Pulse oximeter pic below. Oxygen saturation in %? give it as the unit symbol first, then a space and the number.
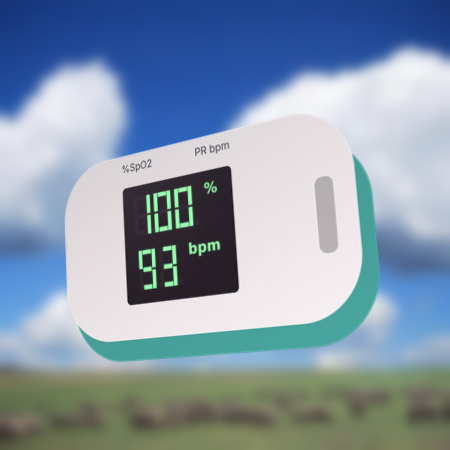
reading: % 100
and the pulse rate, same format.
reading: bpm 93
